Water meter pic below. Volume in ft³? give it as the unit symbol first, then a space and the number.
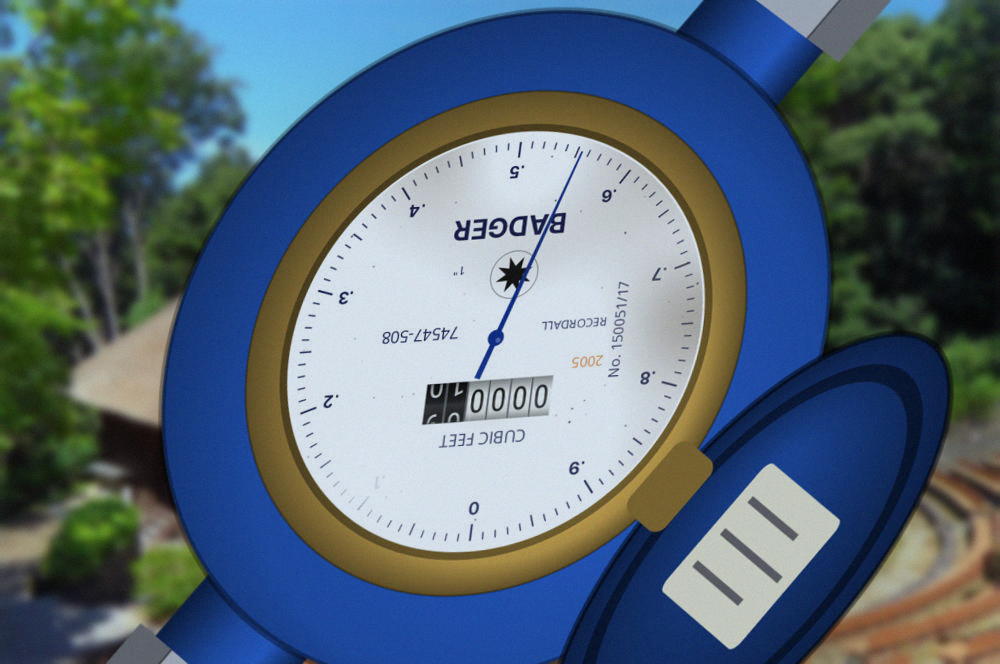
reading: ft³ 9.55
